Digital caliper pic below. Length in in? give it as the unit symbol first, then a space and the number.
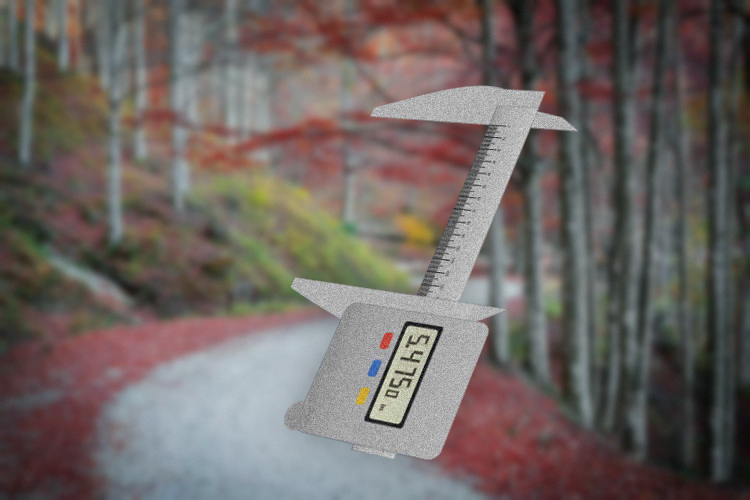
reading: in 5.4750
